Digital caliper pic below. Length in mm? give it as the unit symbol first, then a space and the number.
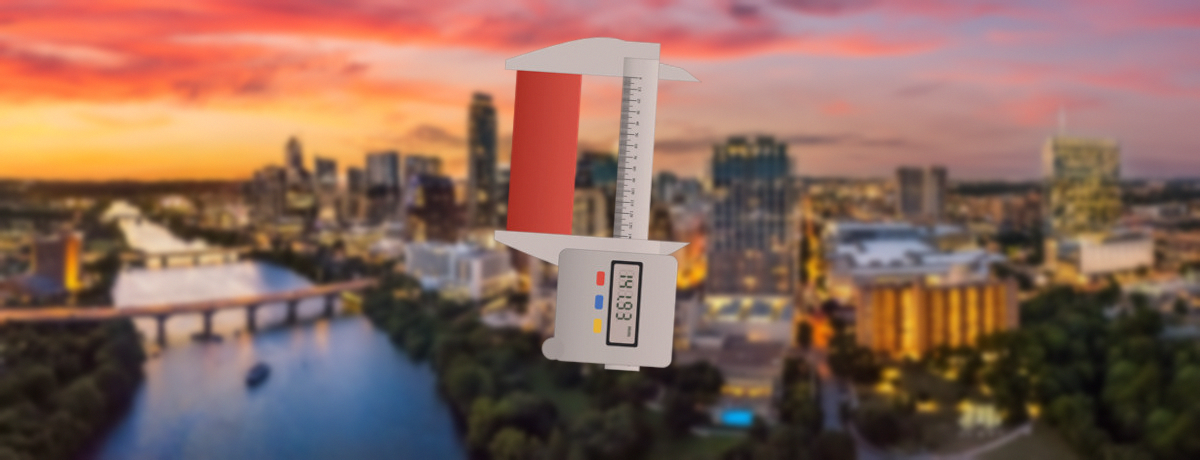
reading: mm 141.93
